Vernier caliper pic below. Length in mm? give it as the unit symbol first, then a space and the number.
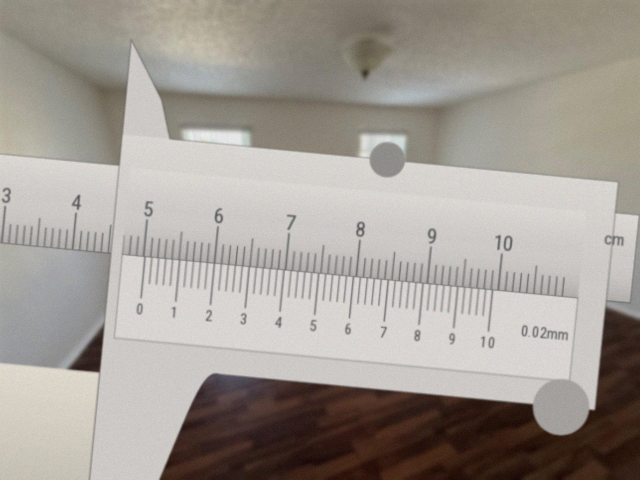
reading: mm 50.2
